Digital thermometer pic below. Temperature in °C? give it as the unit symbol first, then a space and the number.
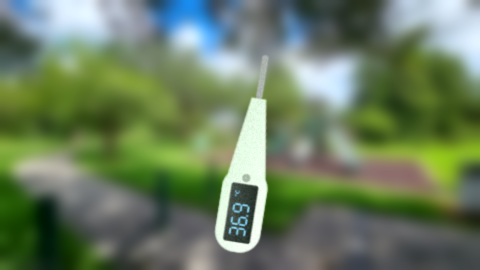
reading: °C 36.9
